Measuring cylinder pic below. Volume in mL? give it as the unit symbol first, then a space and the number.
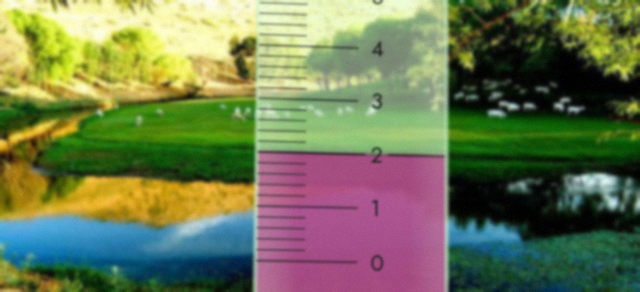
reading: mL 2
